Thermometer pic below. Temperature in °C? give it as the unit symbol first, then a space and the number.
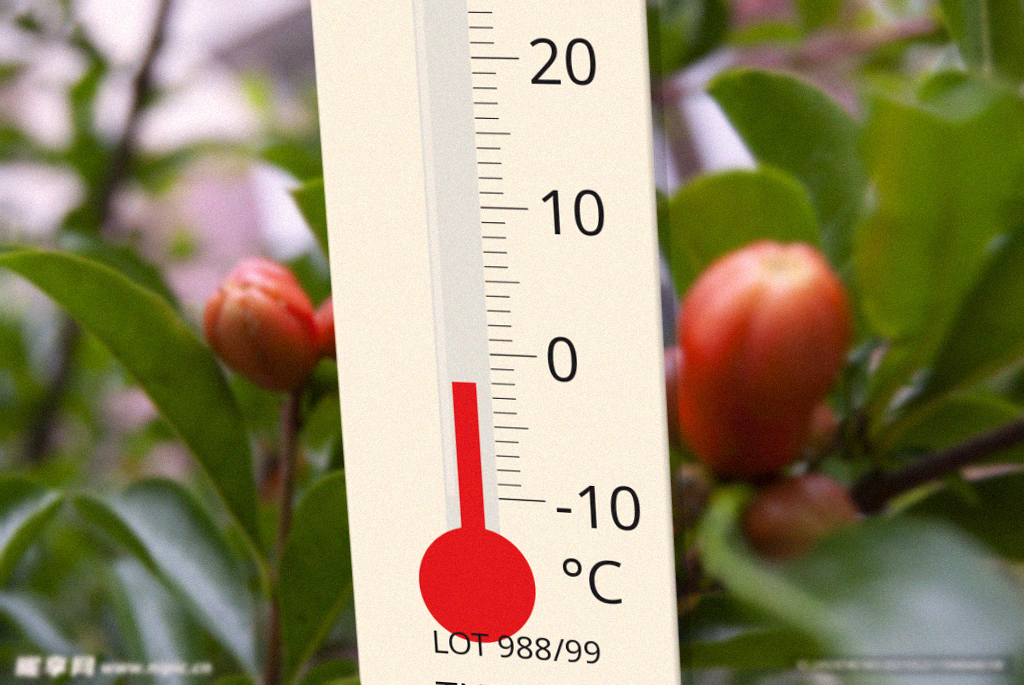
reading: °C -2
